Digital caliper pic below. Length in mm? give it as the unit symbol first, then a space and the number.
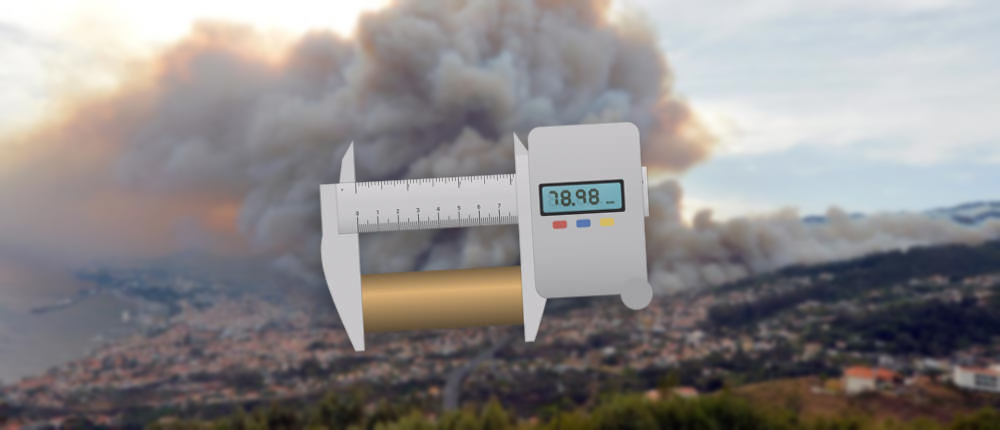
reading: mm 78.98
